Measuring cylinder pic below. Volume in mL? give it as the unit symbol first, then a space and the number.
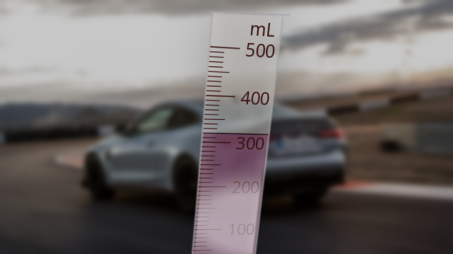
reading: mL 320
